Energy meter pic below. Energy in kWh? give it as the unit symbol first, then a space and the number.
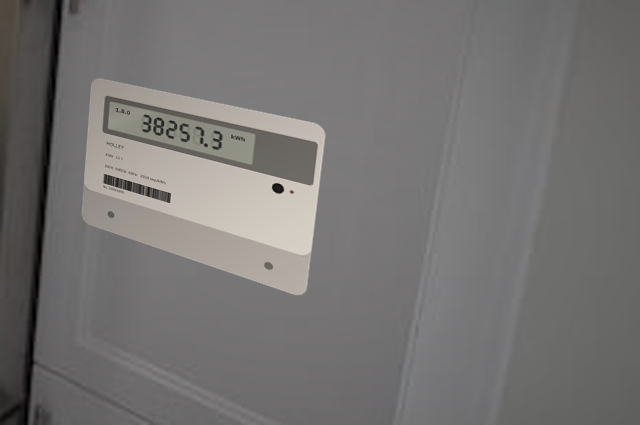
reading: kWh 38257.3
